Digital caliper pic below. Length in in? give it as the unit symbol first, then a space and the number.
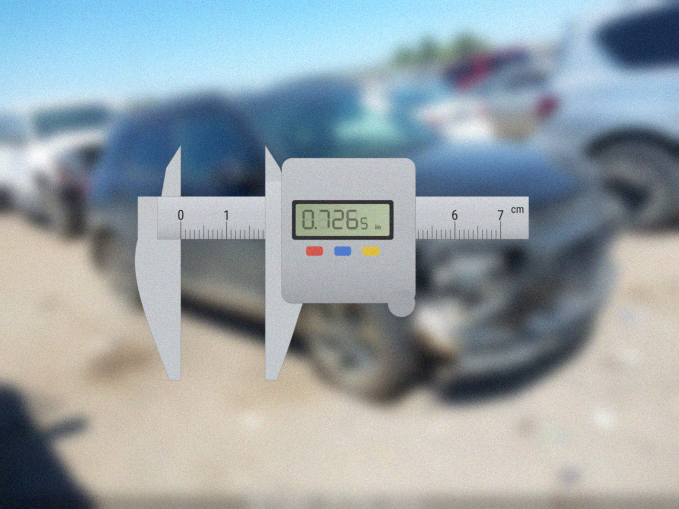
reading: in 0.7265
